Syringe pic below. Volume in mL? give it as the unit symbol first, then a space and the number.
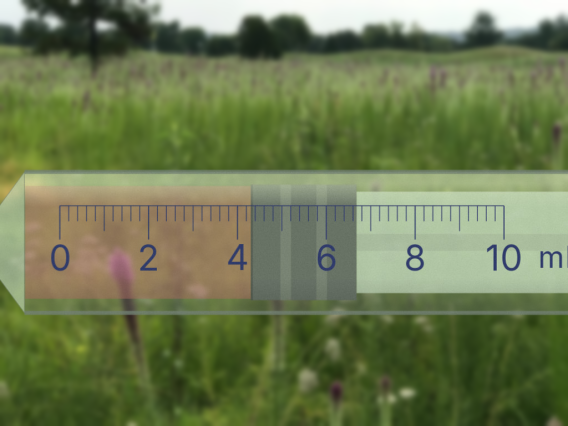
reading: mL 4.3
